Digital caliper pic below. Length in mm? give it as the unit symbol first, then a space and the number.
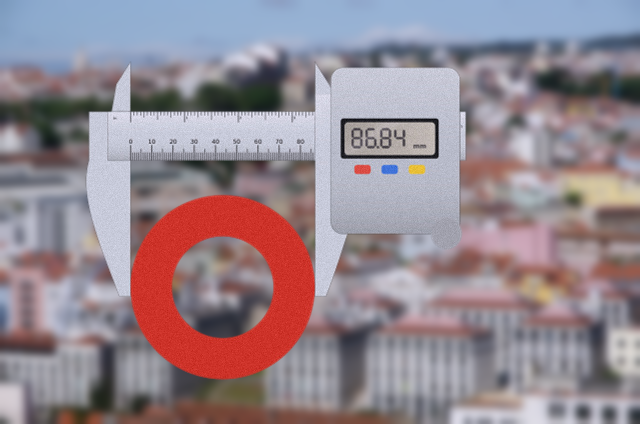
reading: mm 86.84
